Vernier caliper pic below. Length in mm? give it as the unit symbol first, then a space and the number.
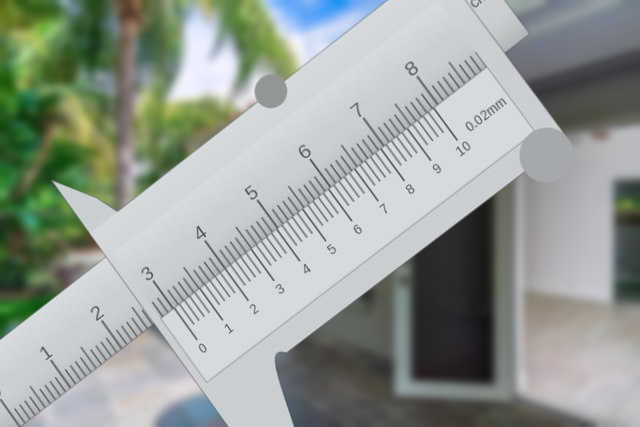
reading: mm 30.2
